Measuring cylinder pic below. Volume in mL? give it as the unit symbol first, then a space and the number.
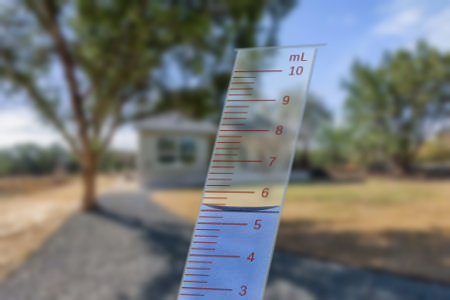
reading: mL 5.4
